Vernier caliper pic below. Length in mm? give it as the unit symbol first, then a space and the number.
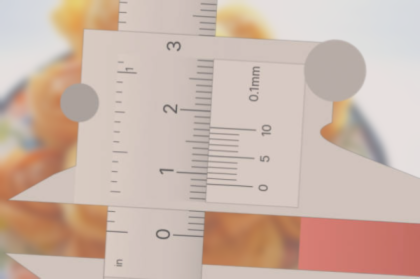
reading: mm 8.4
